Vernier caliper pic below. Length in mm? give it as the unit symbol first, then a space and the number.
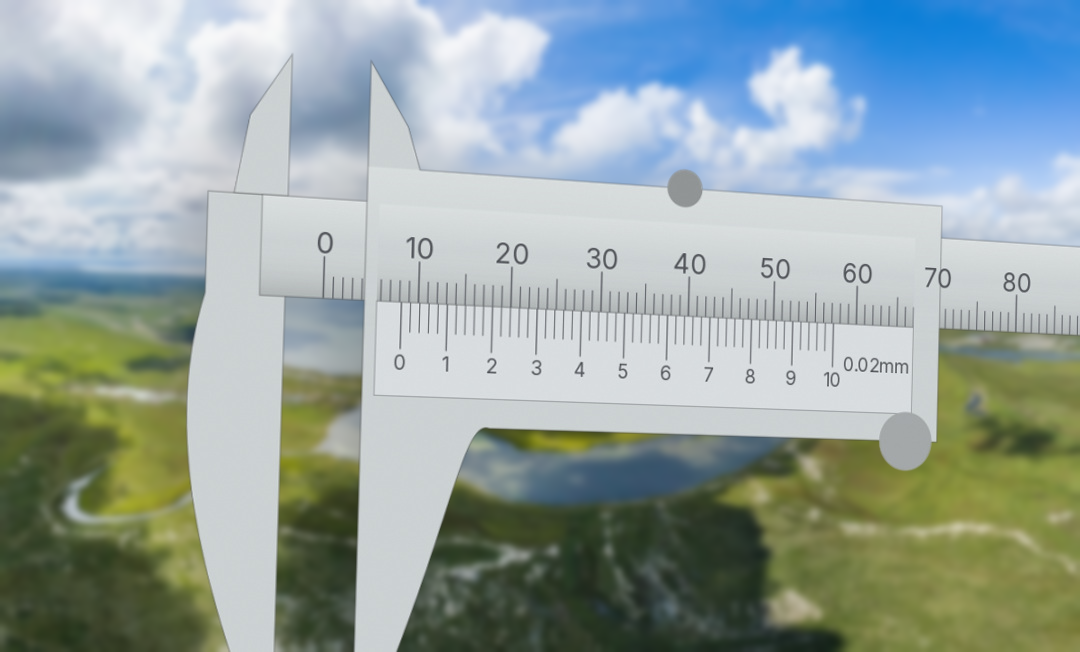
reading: mm 8.2
